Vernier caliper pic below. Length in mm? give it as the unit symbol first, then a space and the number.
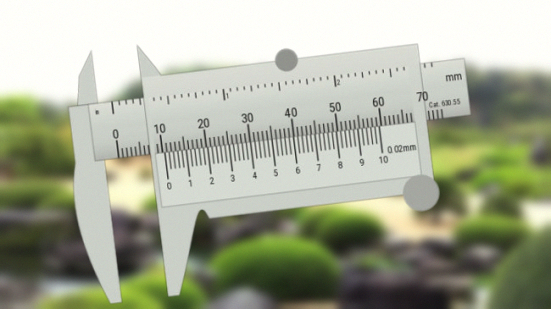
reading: mm 10.5
